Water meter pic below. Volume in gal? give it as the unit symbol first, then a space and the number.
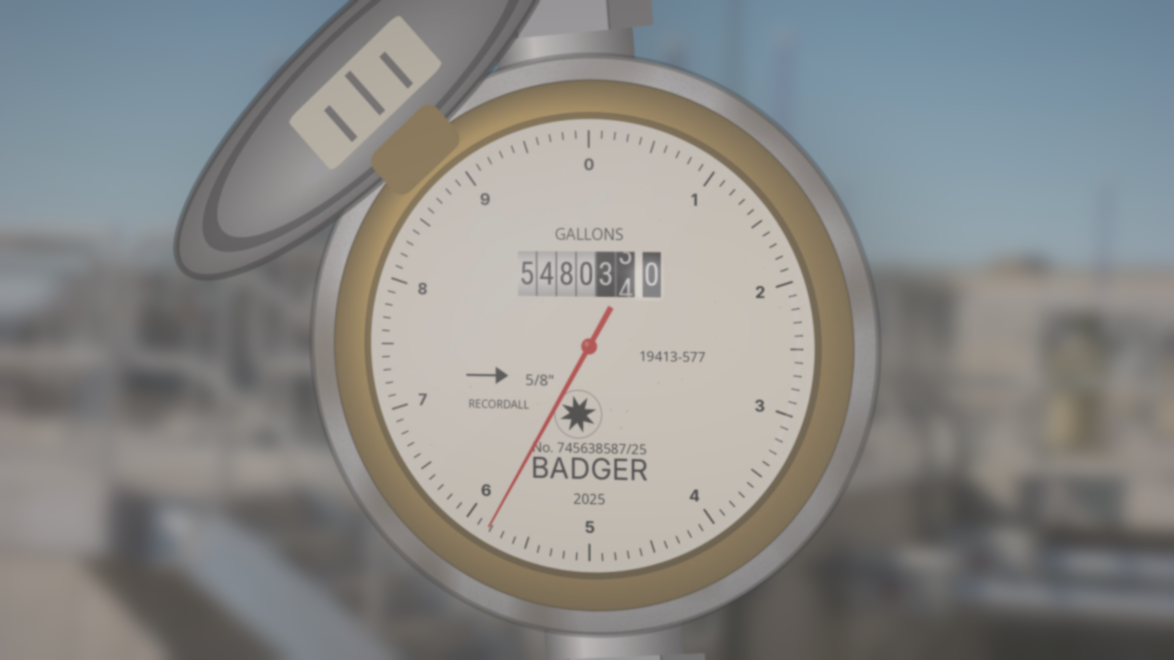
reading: gal 5480335.8
